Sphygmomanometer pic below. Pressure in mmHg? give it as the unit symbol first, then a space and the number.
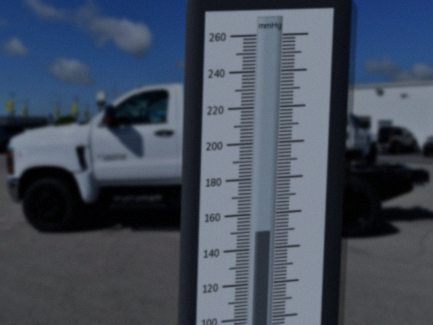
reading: mmHg 150
